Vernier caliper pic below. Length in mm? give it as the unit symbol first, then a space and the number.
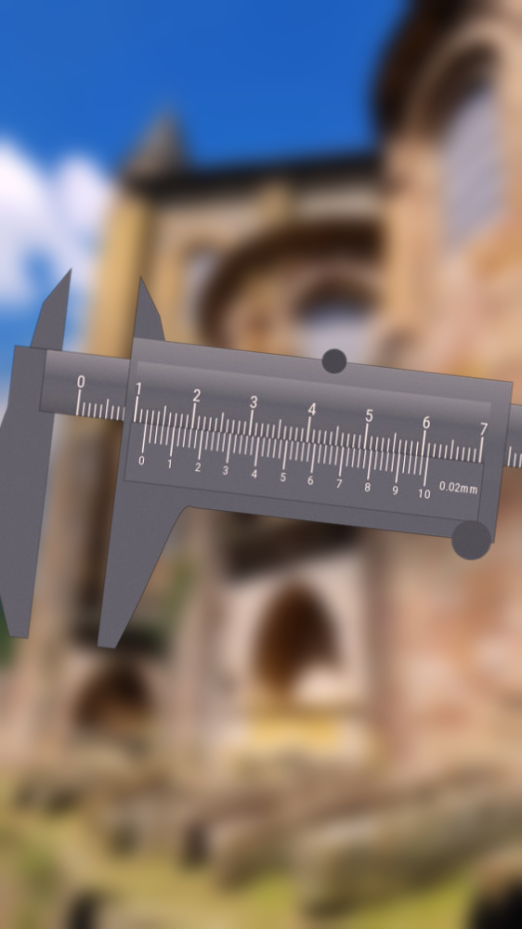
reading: mm 12.0
